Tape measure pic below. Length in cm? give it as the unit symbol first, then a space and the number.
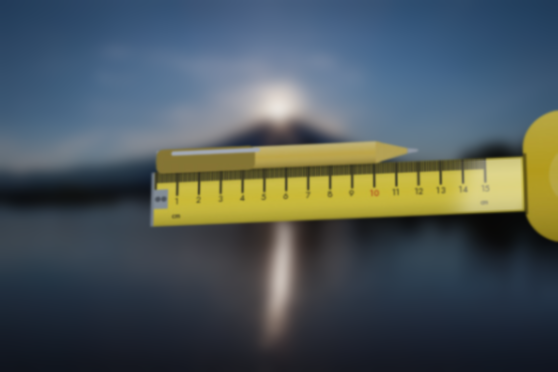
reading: cm 12
